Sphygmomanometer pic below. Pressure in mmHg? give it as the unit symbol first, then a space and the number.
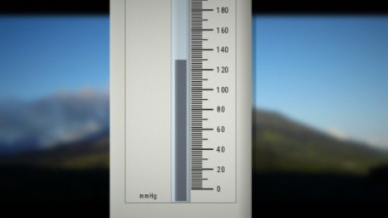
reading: mmHg 130
